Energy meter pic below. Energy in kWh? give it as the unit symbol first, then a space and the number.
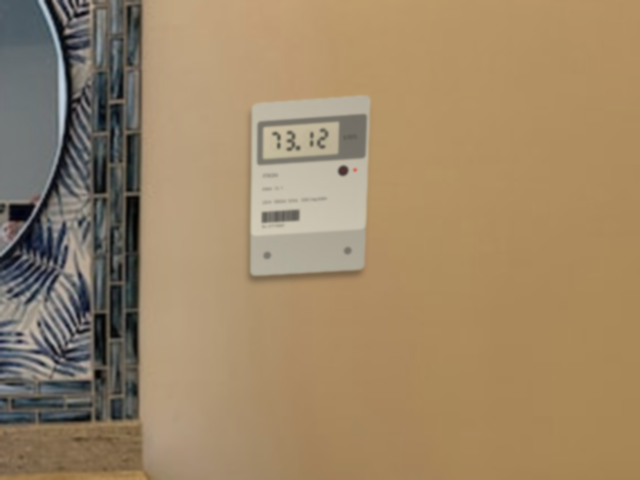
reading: kWh 73.12
